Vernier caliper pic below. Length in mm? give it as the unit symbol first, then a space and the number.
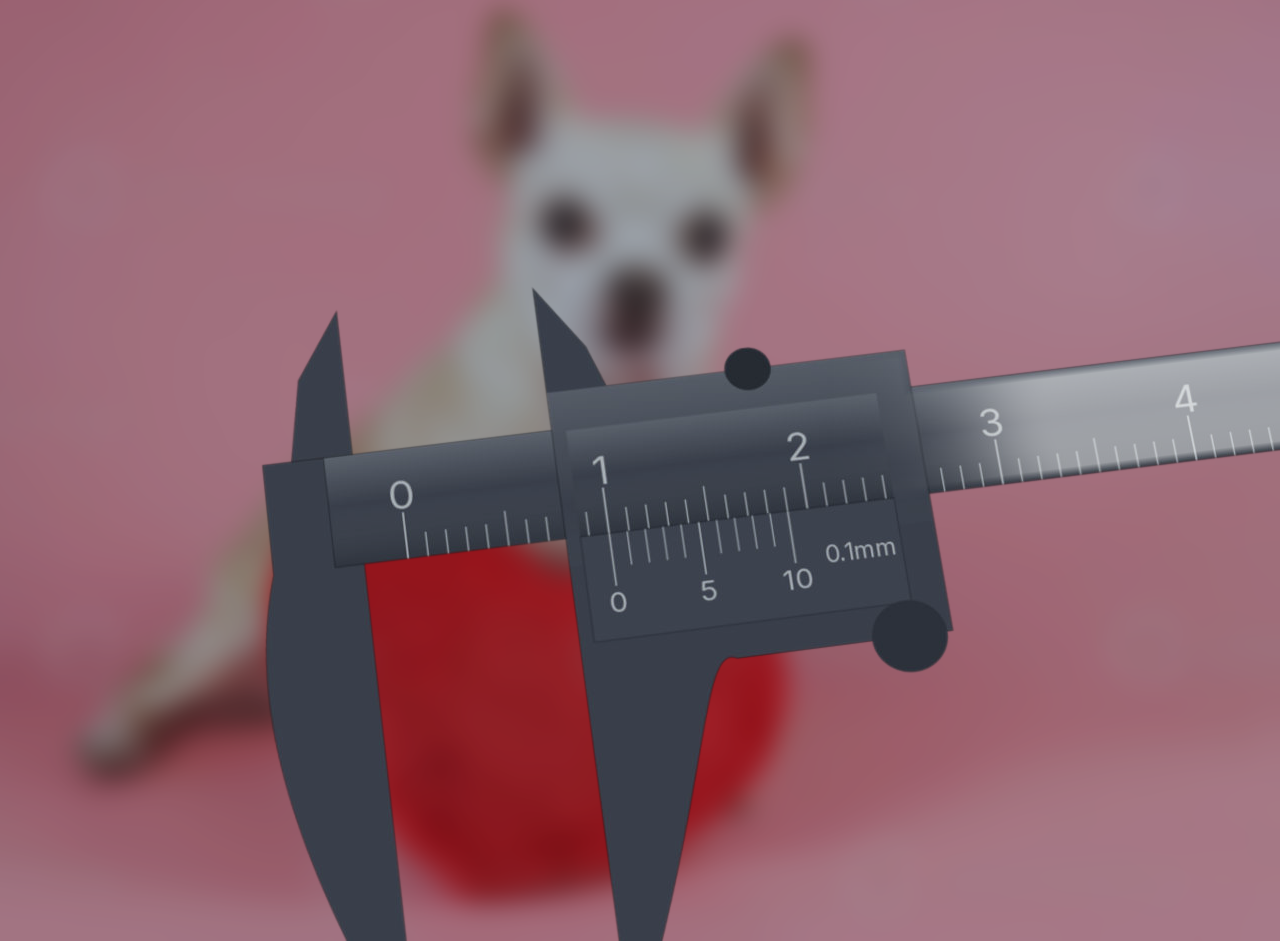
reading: mm 10.0
